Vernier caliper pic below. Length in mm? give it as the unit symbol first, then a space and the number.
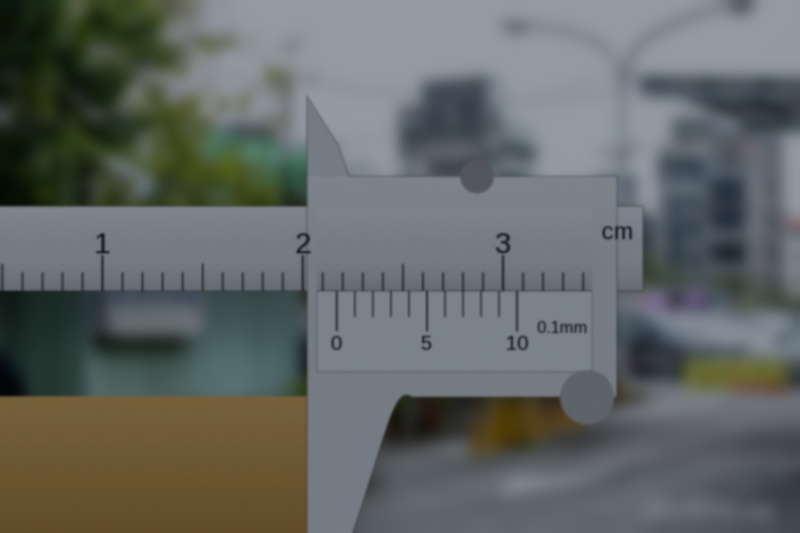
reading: mm 21.7
